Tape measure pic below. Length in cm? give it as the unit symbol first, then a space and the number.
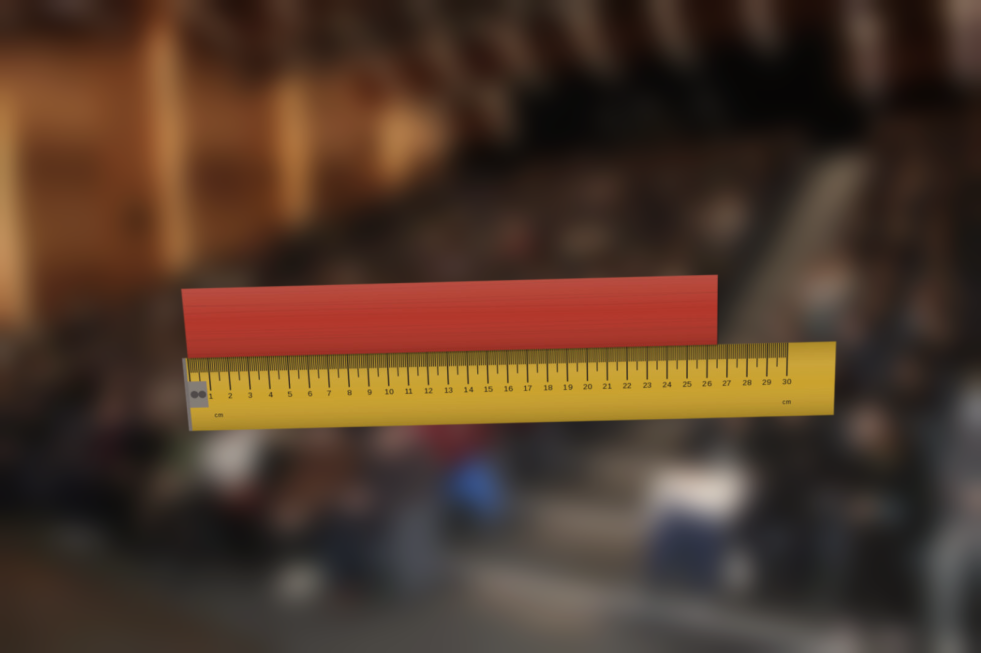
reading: cm 26.5
